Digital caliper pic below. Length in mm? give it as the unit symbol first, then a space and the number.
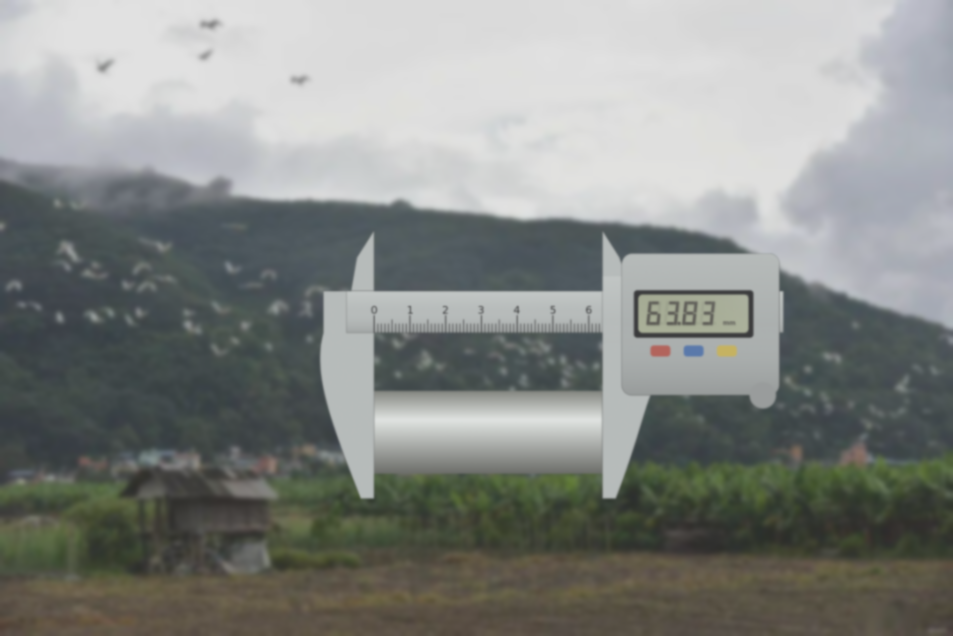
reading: mm 63.83
